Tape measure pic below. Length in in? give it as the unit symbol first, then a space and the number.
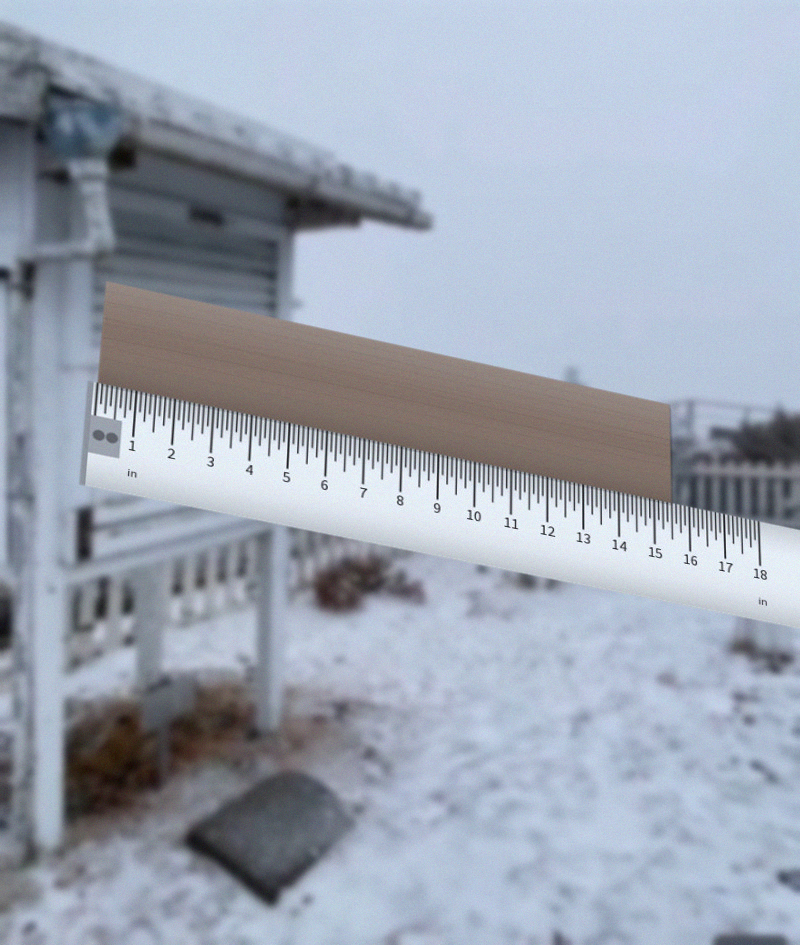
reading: in 15.5
